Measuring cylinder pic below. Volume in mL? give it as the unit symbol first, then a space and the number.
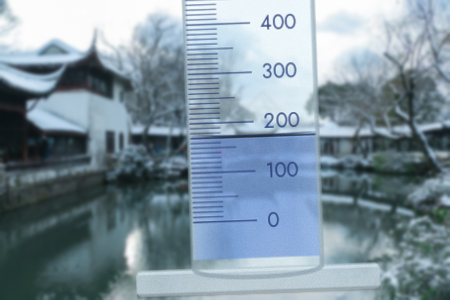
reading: mL 170
